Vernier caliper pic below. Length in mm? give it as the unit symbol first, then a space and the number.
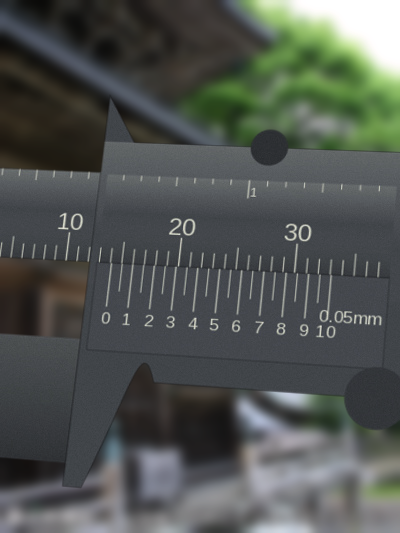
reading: mm 14.1
